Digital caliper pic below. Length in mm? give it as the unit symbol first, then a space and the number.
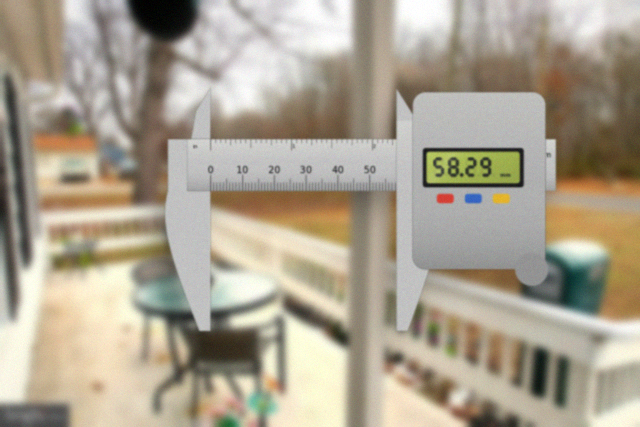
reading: mm 58.29
